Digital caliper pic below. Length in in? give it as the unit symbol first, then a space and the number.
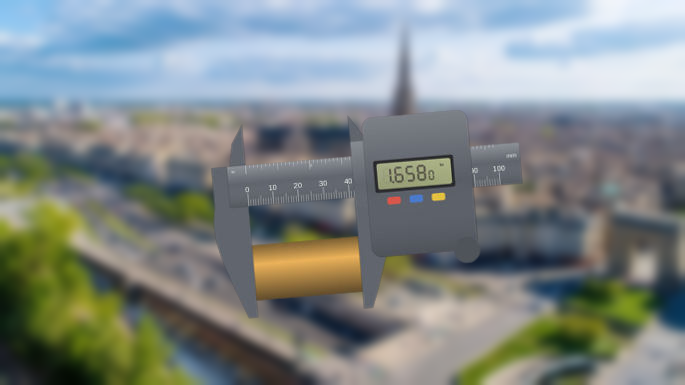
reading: in 1.6580
